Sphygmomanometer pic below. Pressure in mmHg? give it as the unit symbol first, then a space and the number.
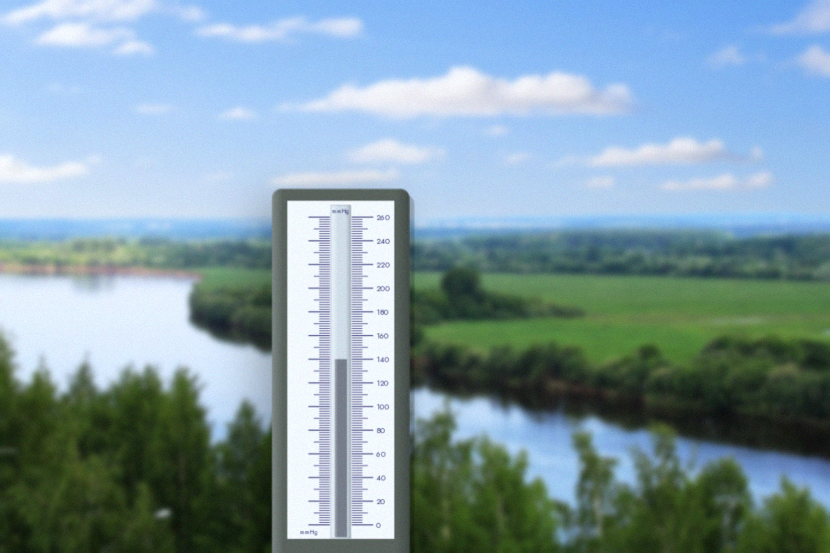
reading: mmHg 140
